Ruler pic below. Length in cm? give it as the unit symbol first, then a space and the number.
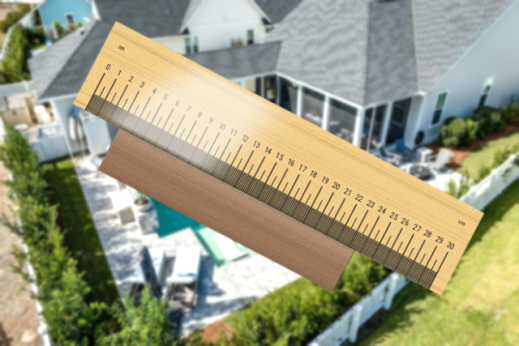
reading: cm 20.5
